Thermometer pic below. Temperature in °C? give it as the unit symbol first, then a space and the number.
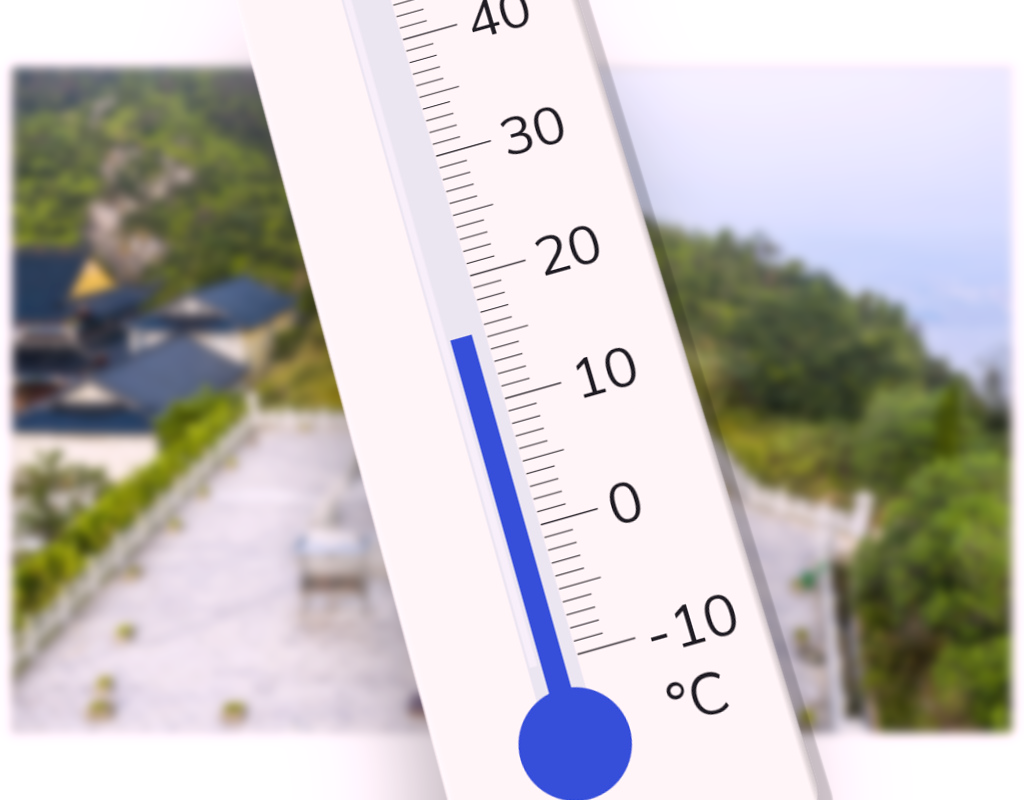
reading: °C 15.5
